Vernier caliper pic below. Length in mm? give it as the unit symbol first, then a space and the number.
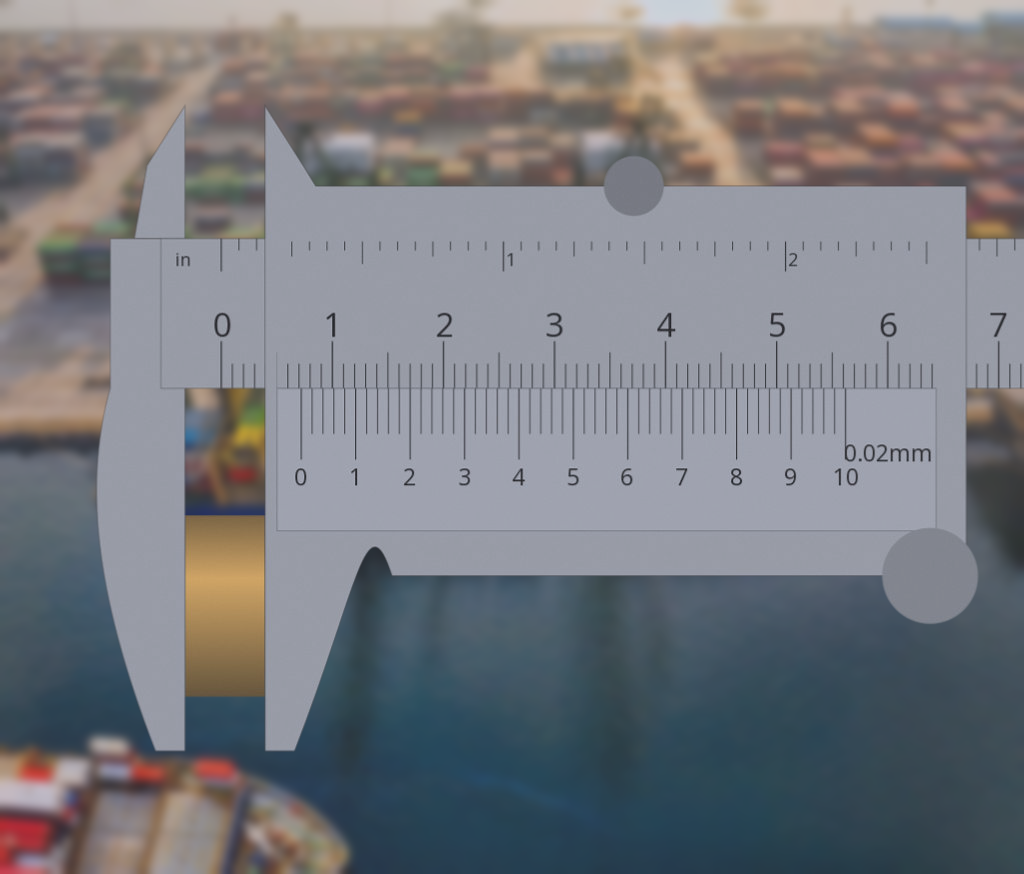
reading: mm 7.2
